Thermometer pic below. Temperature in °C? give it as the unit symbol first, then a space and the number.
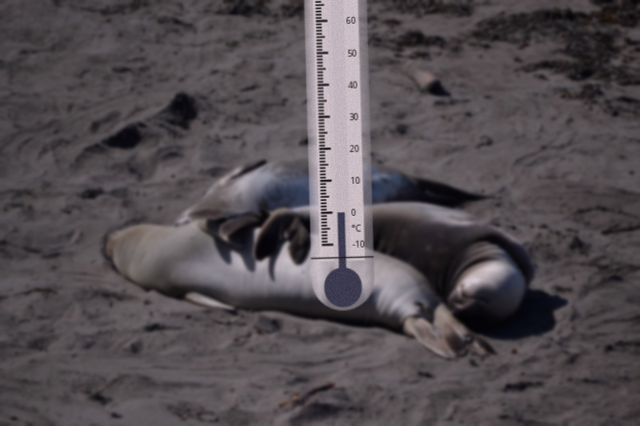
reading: °C 0
